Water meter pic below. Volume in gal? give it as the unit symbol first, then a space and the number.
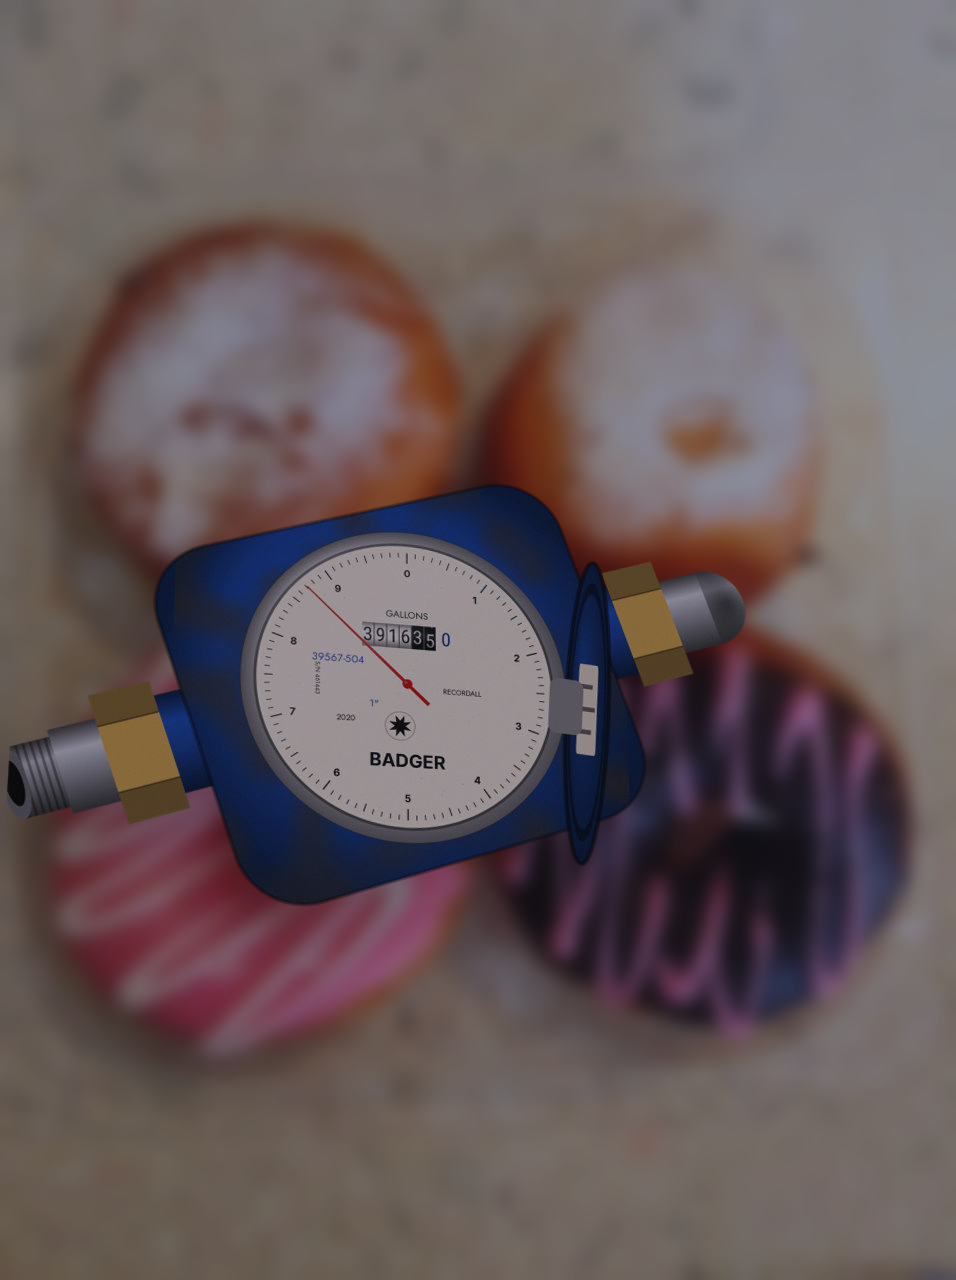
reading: gal 3916348.7
